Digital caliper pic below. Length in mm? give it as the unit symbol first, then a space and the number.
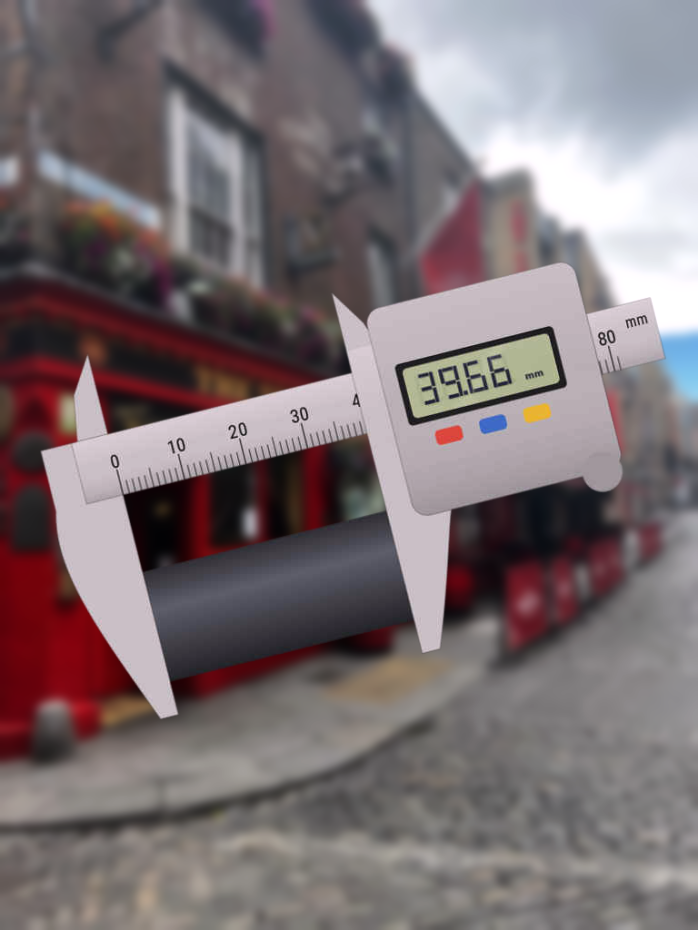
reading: mm 39.66
